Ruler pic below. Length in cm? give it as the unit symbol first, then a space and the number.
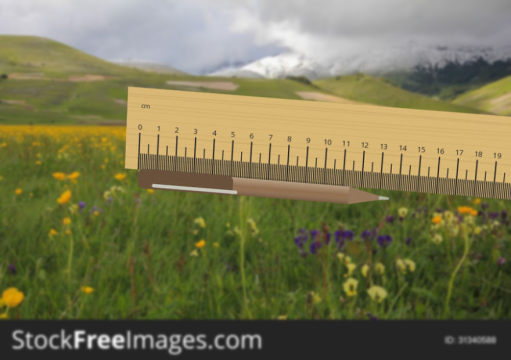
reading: cm 13.5
